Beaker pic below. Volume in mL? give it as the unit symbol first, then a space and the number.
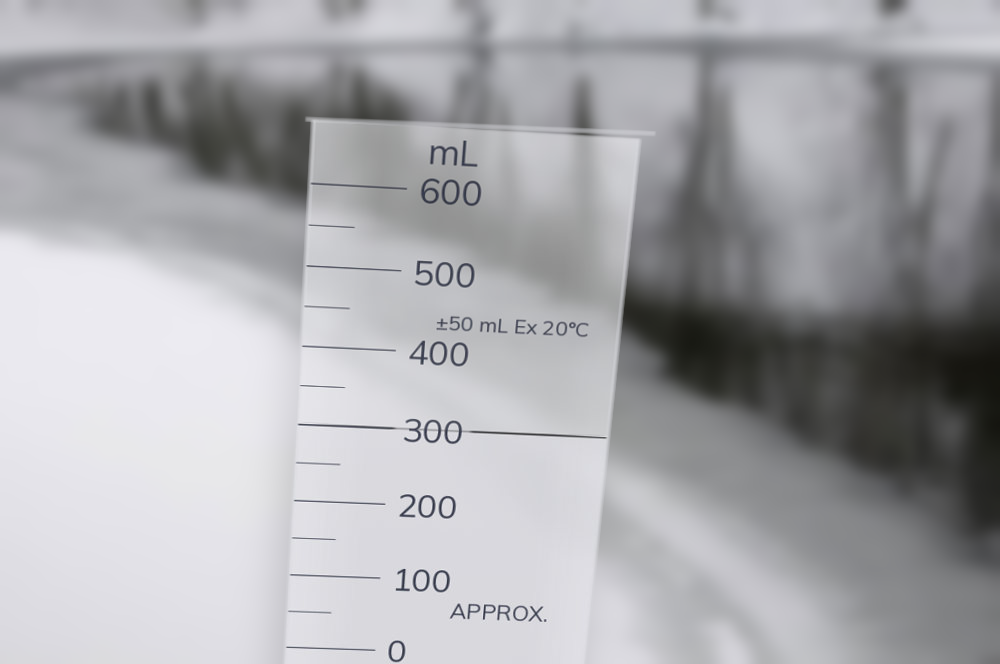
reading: mL 300
